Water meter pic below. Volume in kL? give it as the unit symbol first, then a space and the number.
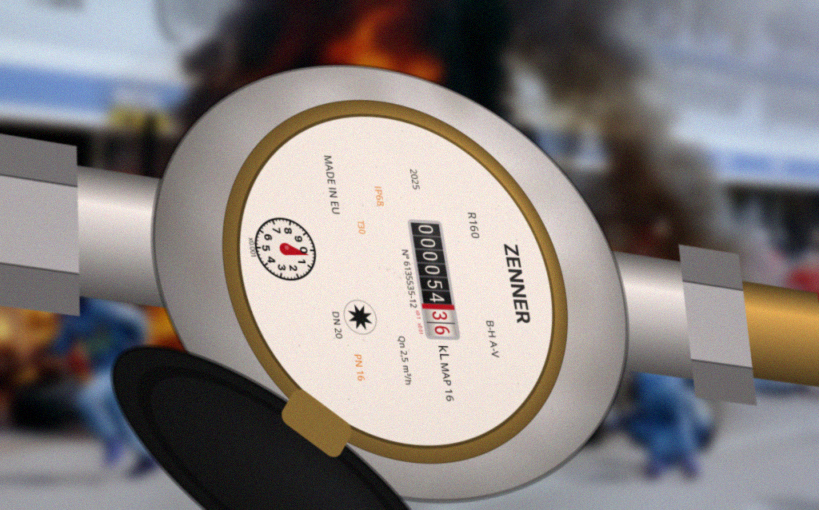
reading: kL 54.360
